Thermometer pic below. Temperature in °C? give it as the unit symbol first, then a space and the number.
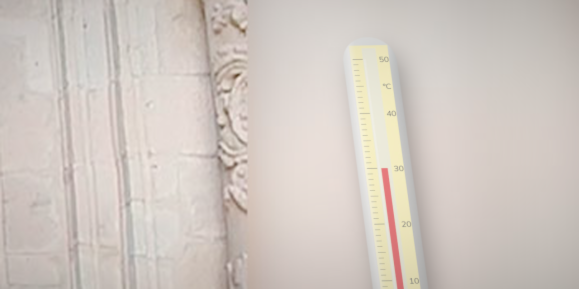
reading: °C 30
